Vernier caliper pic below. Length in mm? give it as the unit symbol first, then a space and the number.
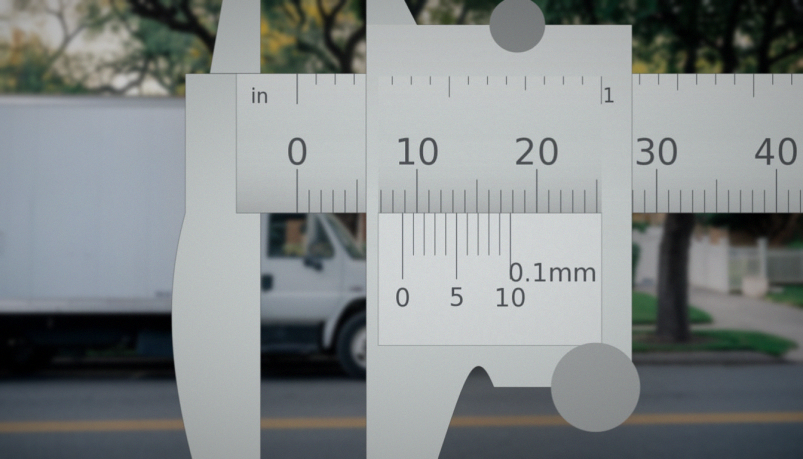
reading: mm 8.8
